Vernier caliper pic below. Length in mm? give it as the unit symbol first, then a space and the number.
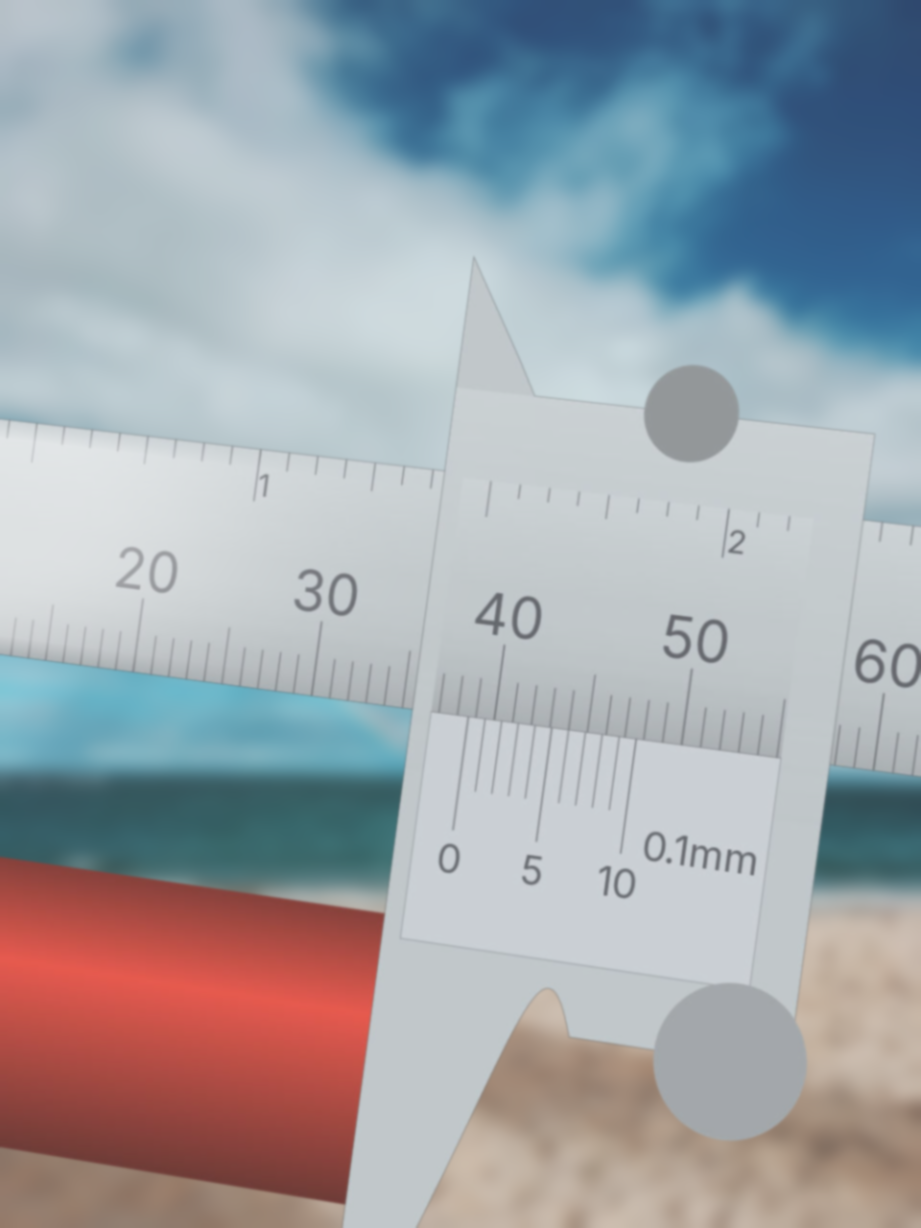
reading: mm 38.6
